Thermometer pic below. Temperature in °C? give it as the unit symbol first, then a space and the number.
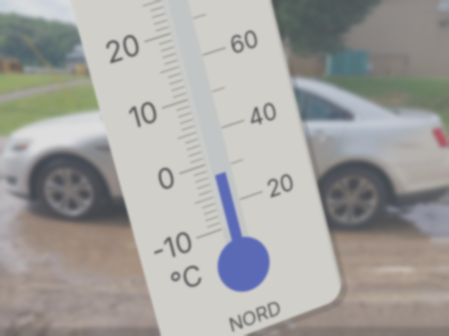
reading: °C -2
